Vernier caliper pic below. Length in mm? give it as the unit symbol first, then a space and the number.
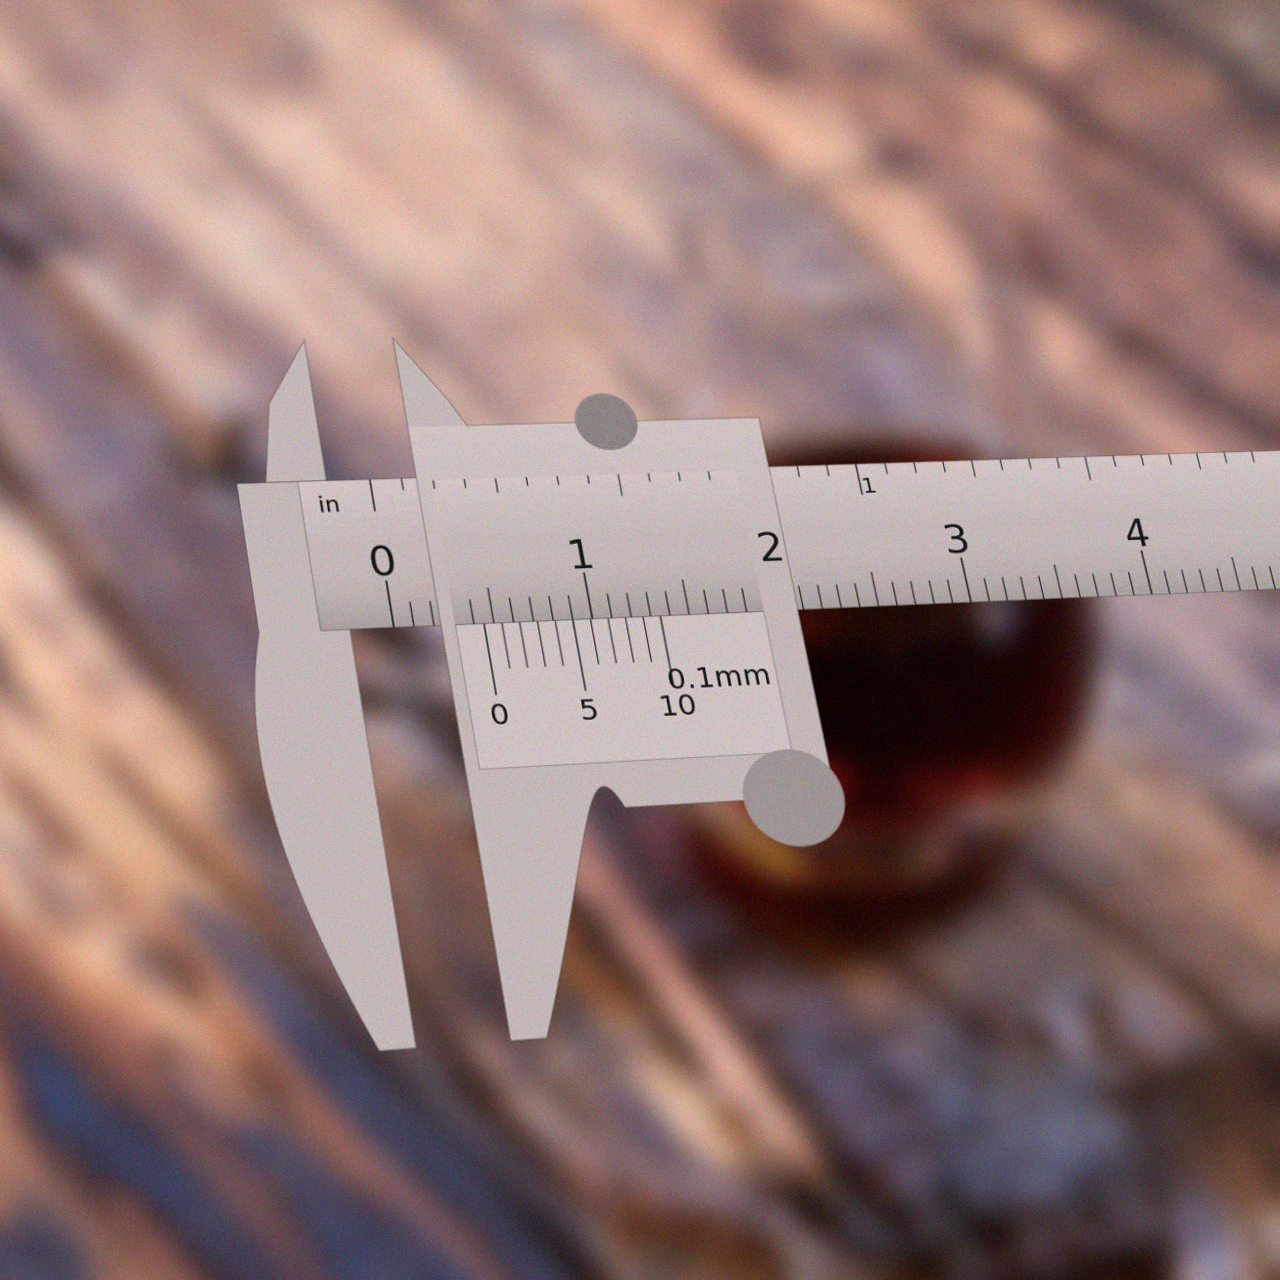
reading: mm 4.5
